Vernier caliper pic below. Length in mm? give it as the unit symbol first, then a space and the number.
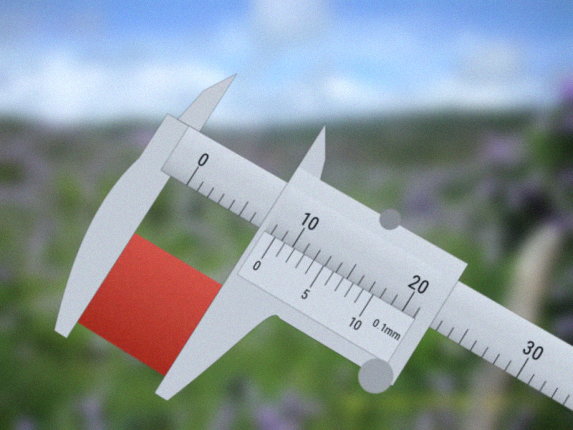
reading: mm 8.4
